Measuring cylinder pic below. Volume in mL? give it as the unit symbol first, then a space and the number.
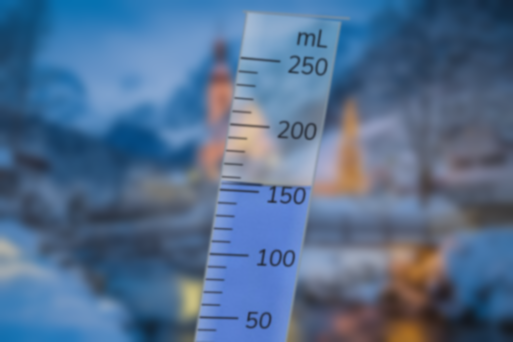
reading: mL 155
